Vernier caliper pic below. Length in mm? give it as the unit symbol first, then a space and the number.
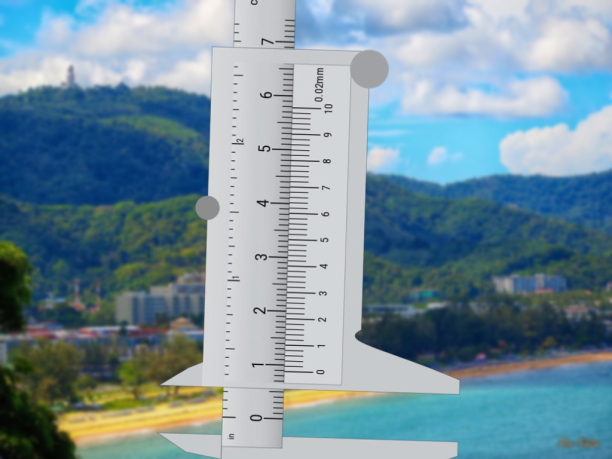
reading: mm 8.8
